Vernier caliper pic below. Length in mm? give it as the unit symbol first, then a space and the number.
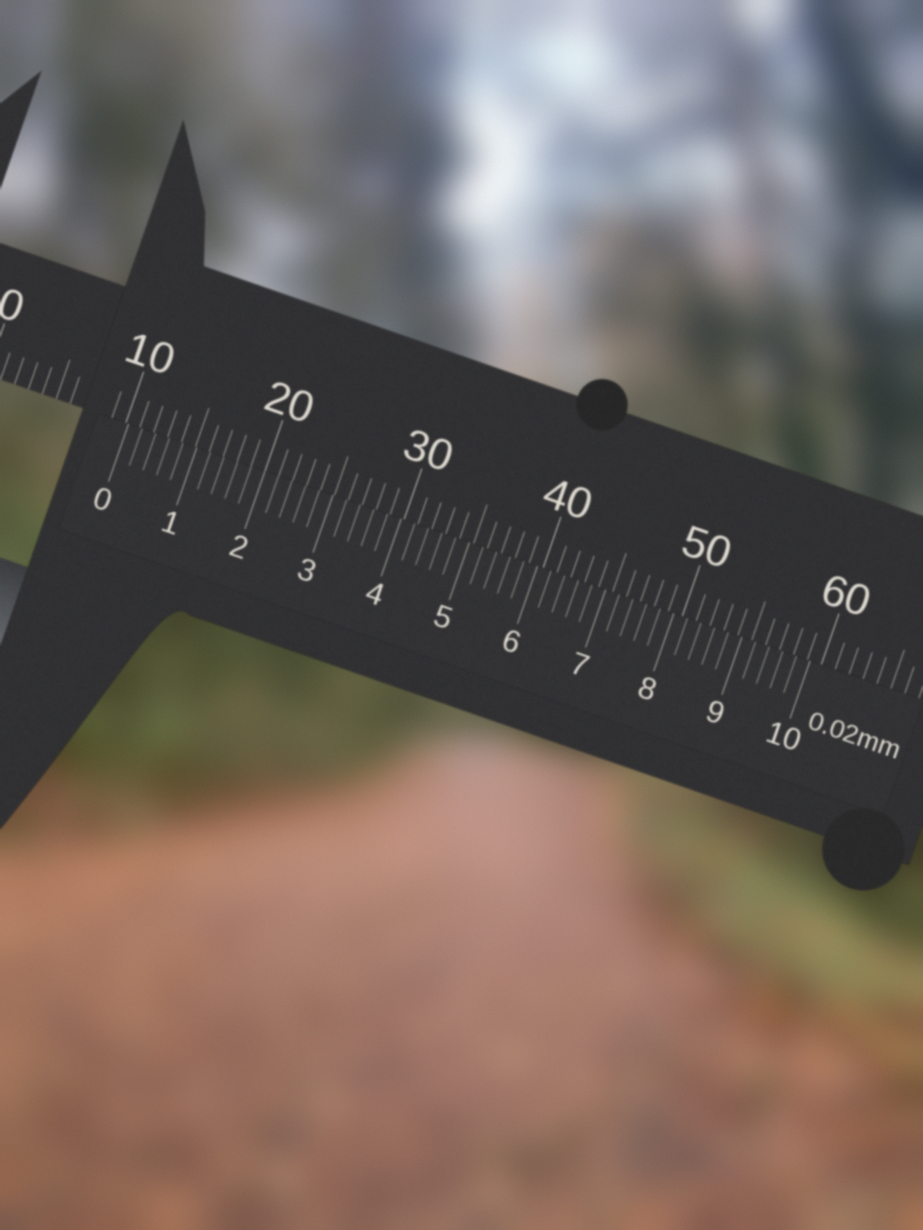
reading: mm 10.2
